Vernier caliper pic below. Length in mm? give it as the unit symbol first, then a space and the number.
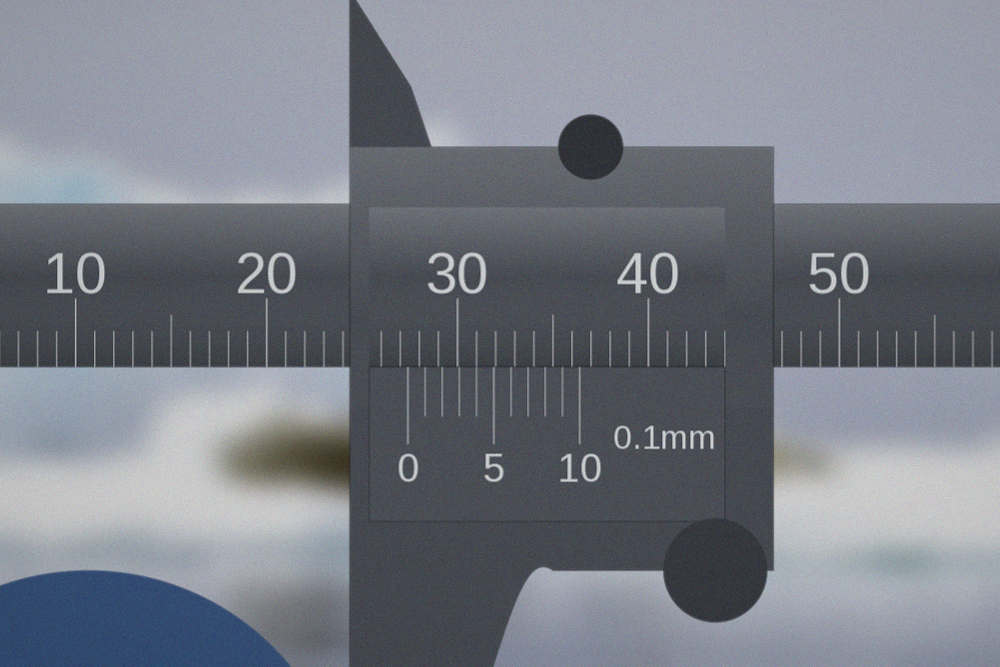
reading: mm 27.4
